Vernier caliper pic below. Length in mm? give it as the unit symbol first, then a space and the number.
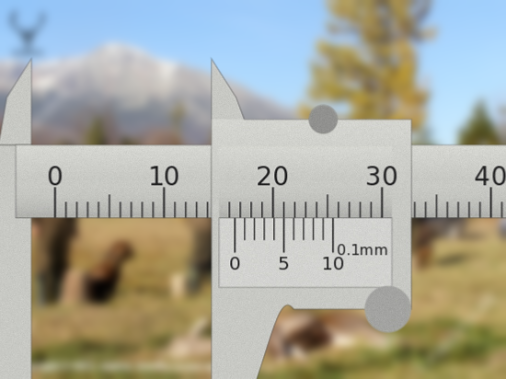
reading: mm 16.5
